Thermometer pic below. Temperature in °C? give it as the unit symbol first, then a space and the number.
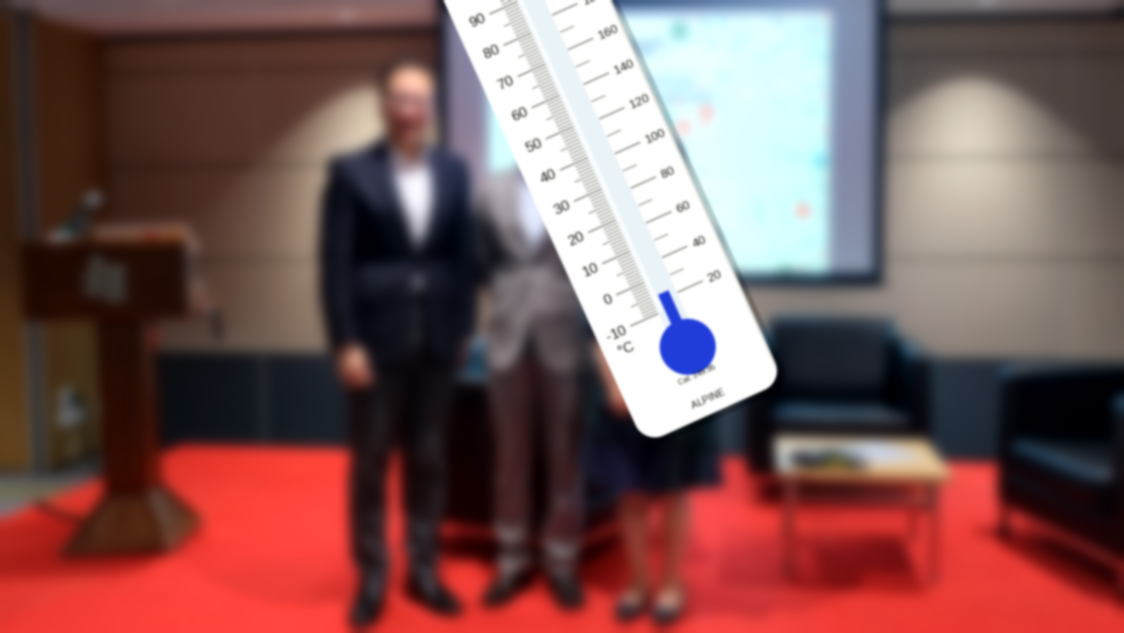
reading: °C -5
